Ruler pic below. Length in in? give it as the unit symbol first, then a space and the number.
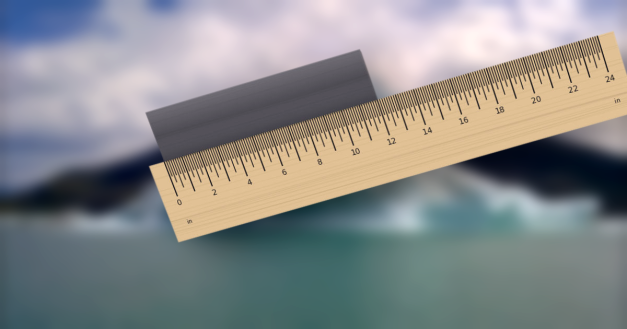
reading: in 12
